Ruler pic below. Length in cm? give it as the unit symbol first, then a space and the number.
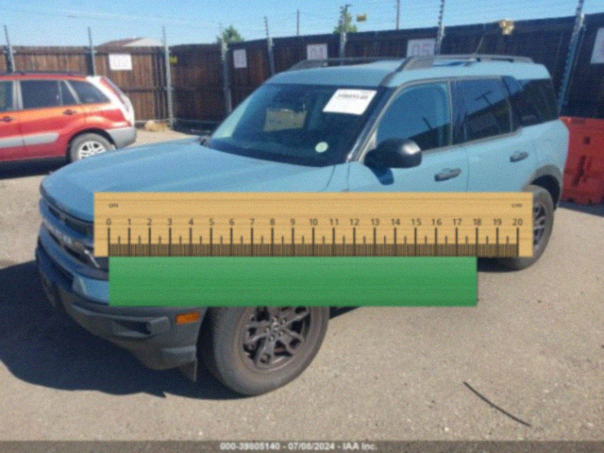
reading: cm 18
